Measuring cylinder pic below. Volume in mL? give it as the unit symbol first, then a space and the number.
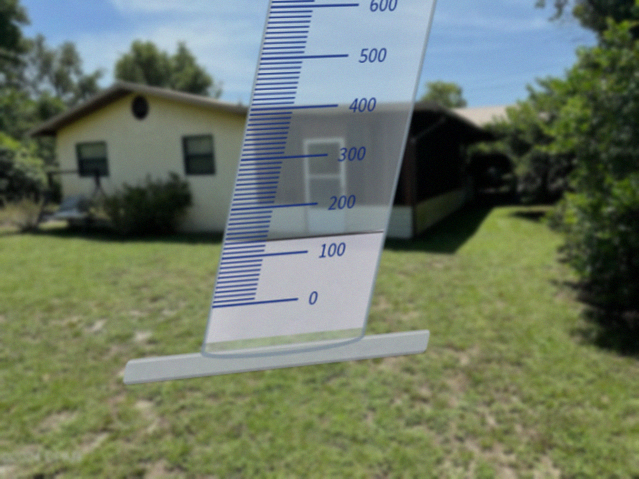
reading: mL 130
